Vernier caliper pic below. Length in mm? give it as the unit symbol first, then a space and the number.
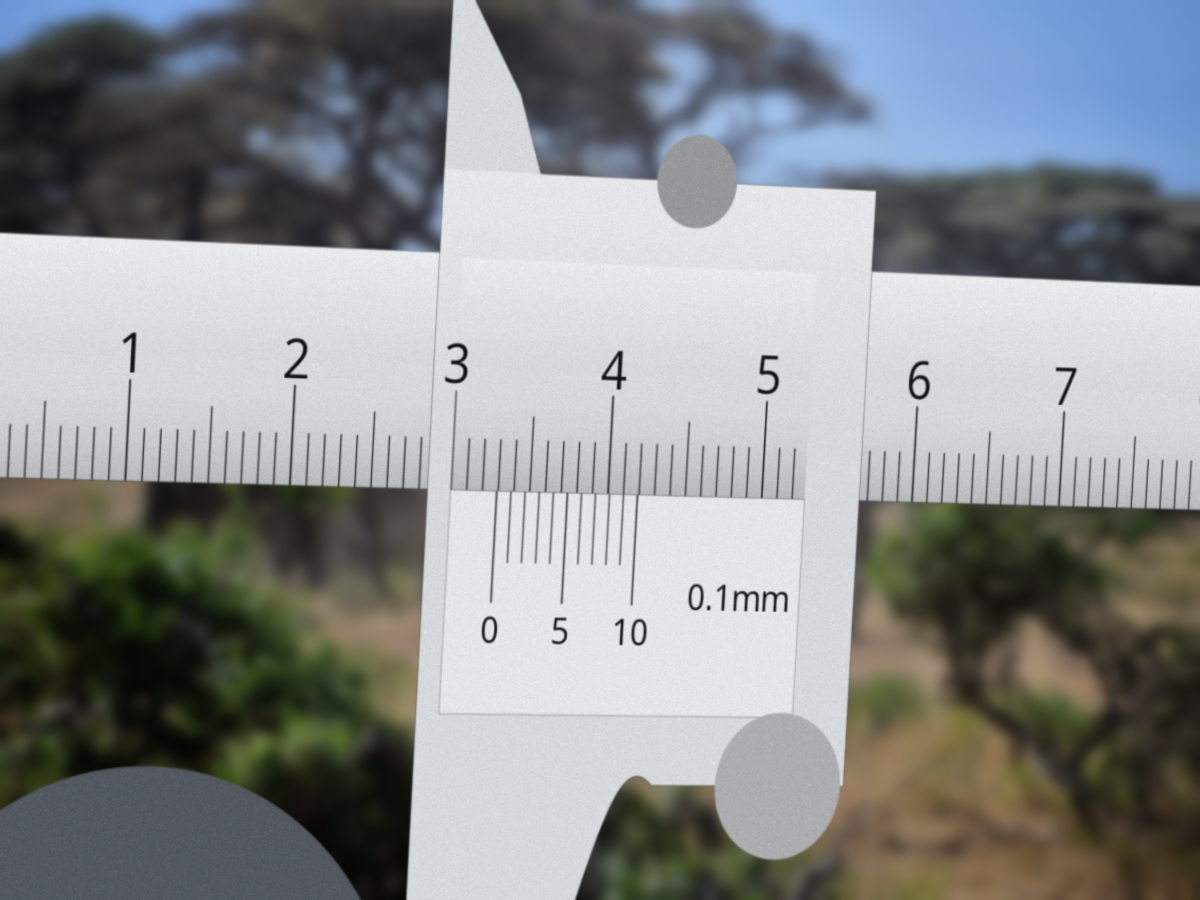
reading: mm 32.9
